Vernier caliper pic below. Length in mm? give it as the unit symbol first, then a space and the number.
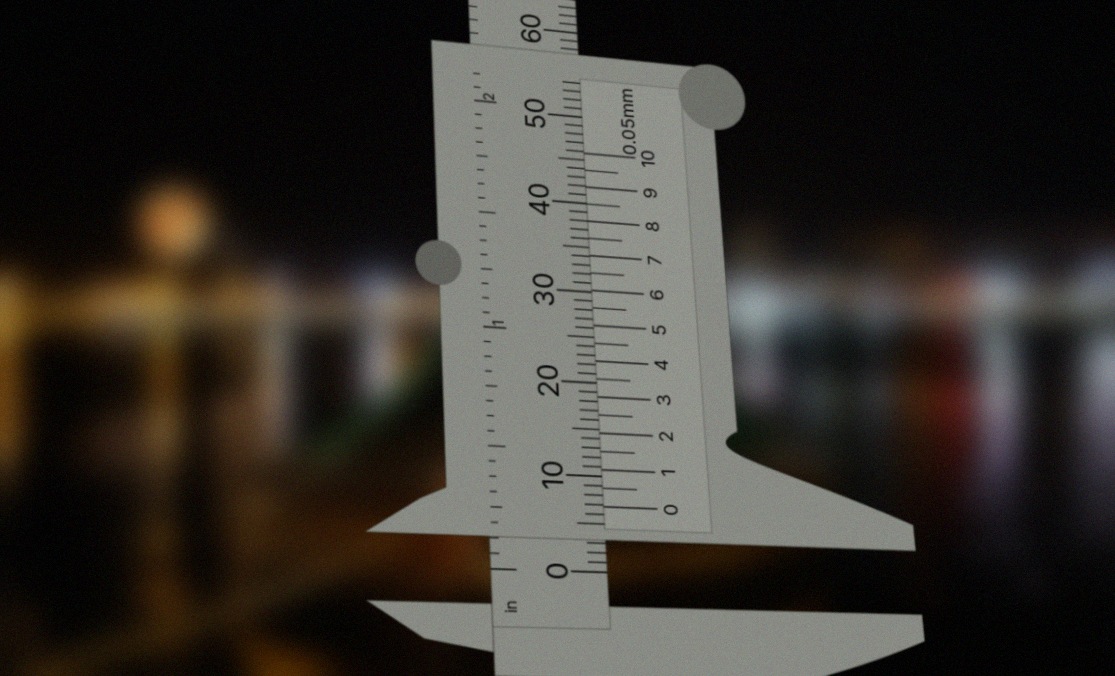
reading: mm 6.8
